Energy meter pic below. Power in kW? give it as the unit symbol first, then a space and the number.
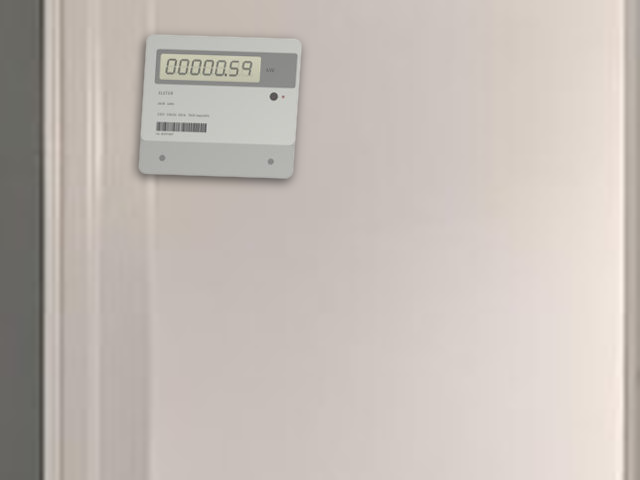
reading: kW 0.59
